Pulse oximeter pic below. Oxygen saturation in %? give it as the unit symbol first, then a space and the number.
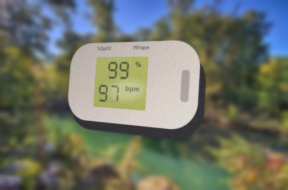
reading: % 99
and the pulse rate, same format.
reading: bpm 97
